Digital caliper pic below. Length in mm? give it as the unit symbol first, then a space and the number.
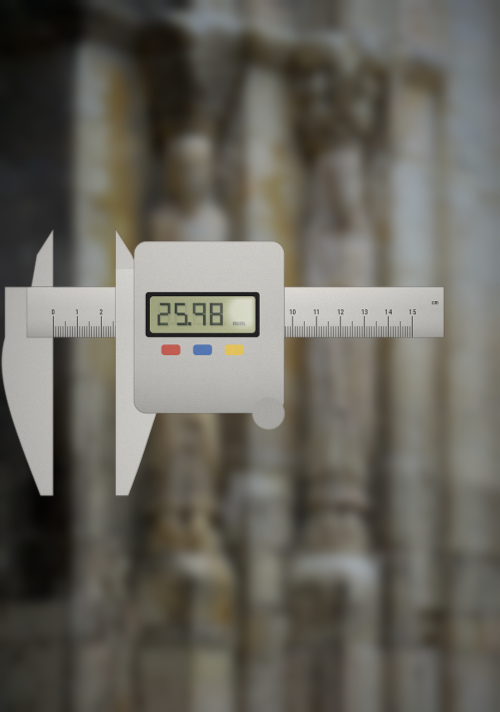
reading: mm 25.98
